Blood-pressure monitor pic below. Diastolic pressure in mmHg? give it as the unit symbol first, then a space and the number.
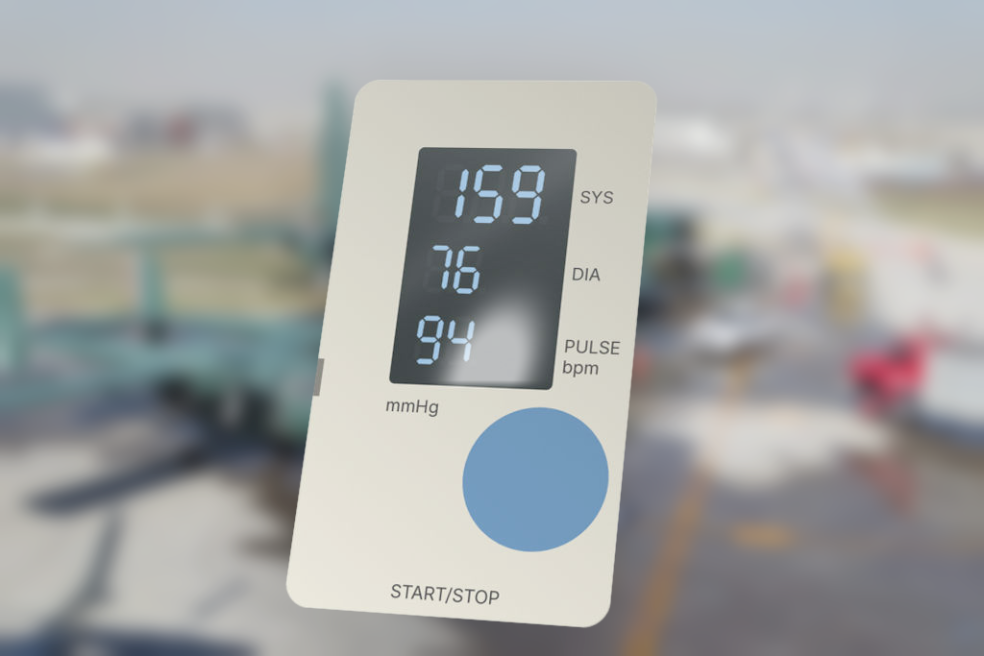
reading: mmHg 76
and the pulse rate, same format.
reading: bpm 94
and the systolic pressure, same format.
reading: mmHg 159
